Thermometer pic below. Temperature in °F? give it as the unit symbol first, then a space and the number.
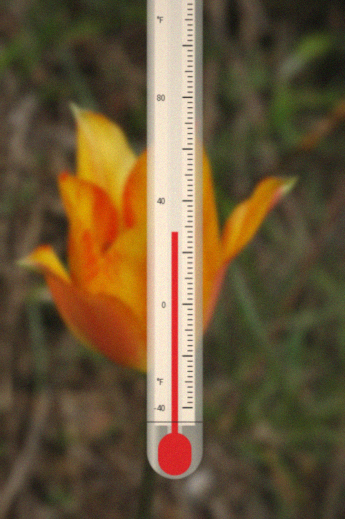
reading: °F 28
